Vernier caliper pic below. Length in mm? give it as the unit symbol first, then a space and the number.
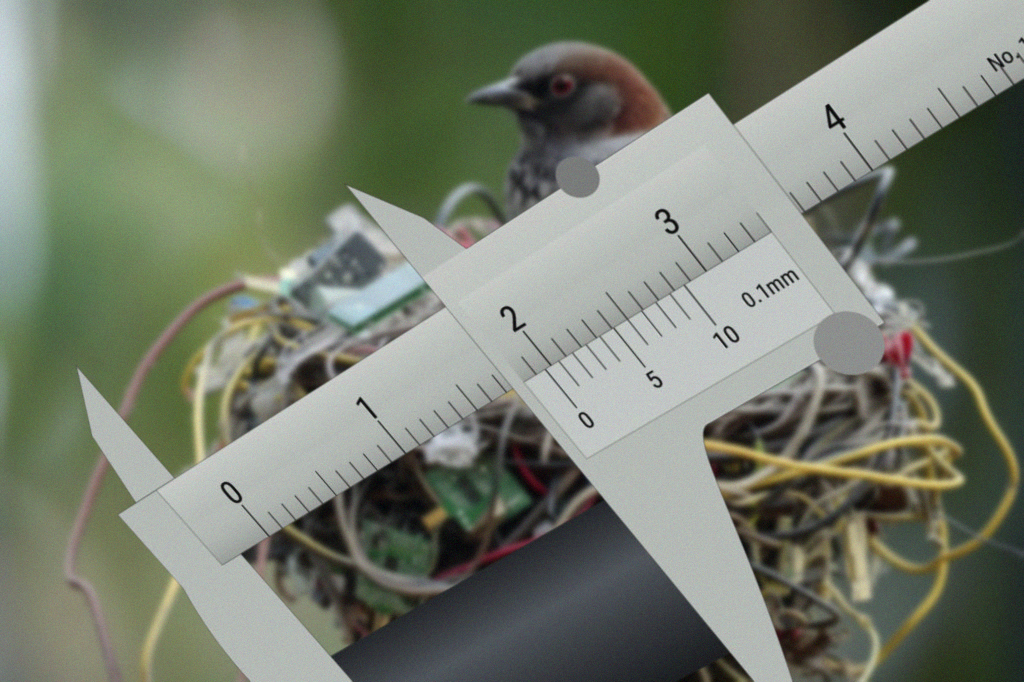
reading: mm 19.6
